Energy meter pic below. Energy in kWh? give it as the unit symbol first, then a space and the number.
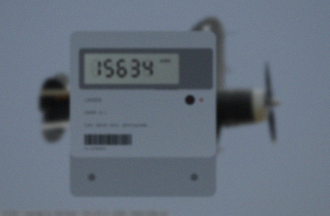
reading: kWh 15634
